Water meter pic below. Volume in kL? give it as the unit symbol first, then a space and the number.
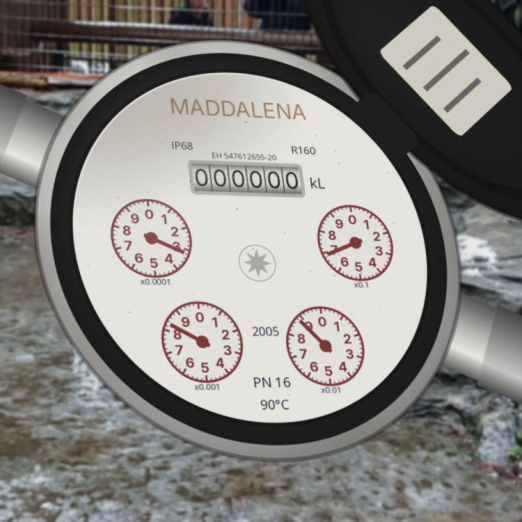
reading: kL 0.6883
